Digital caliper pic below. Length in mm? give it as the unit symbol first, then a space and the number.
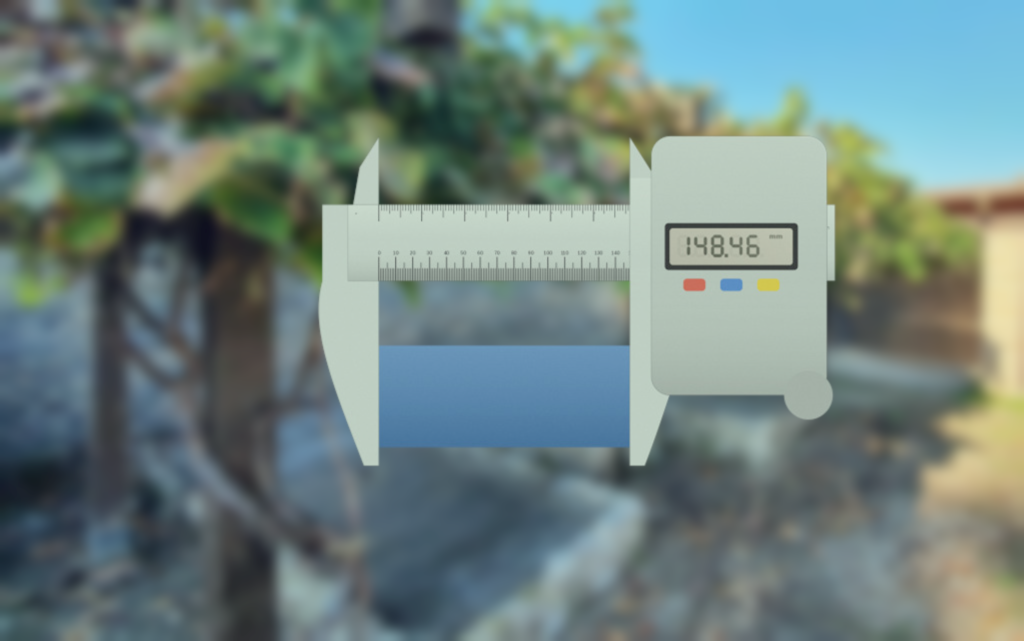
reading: mm 148.46
